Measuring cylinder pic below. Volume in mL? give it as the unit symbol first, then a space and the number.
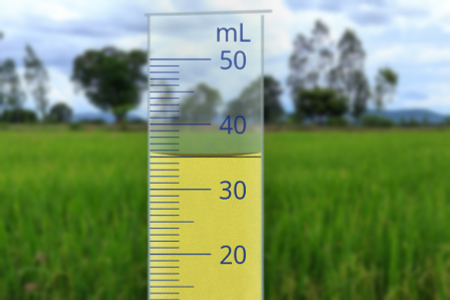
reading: mL 35
